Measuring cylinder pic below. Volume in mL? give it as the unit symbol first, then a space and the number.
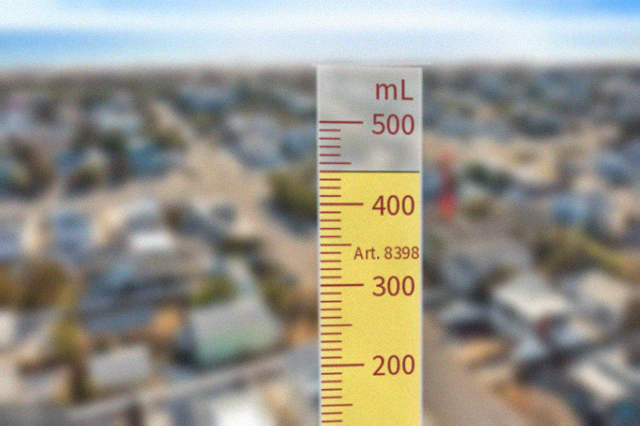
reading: mL 440
